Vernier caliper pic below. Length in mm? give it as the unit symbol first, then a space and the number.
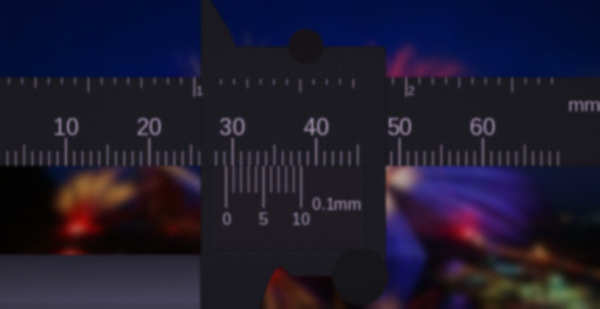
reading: mm 29.2
